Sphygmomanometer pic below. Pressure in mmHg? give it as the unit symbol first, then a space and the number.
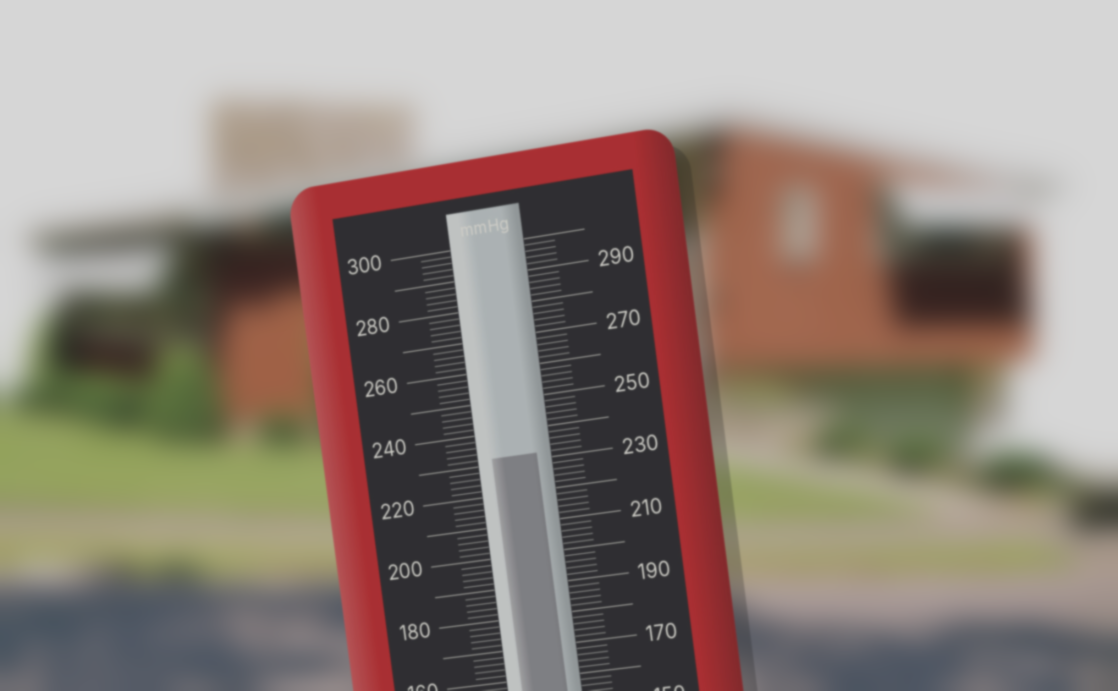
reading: mmHg 232
